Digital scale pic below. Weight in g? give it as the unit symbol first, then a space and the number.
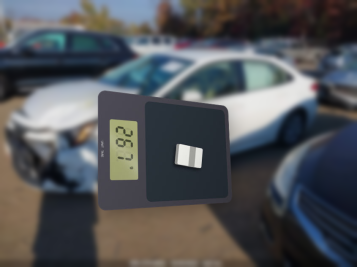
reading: g 267
